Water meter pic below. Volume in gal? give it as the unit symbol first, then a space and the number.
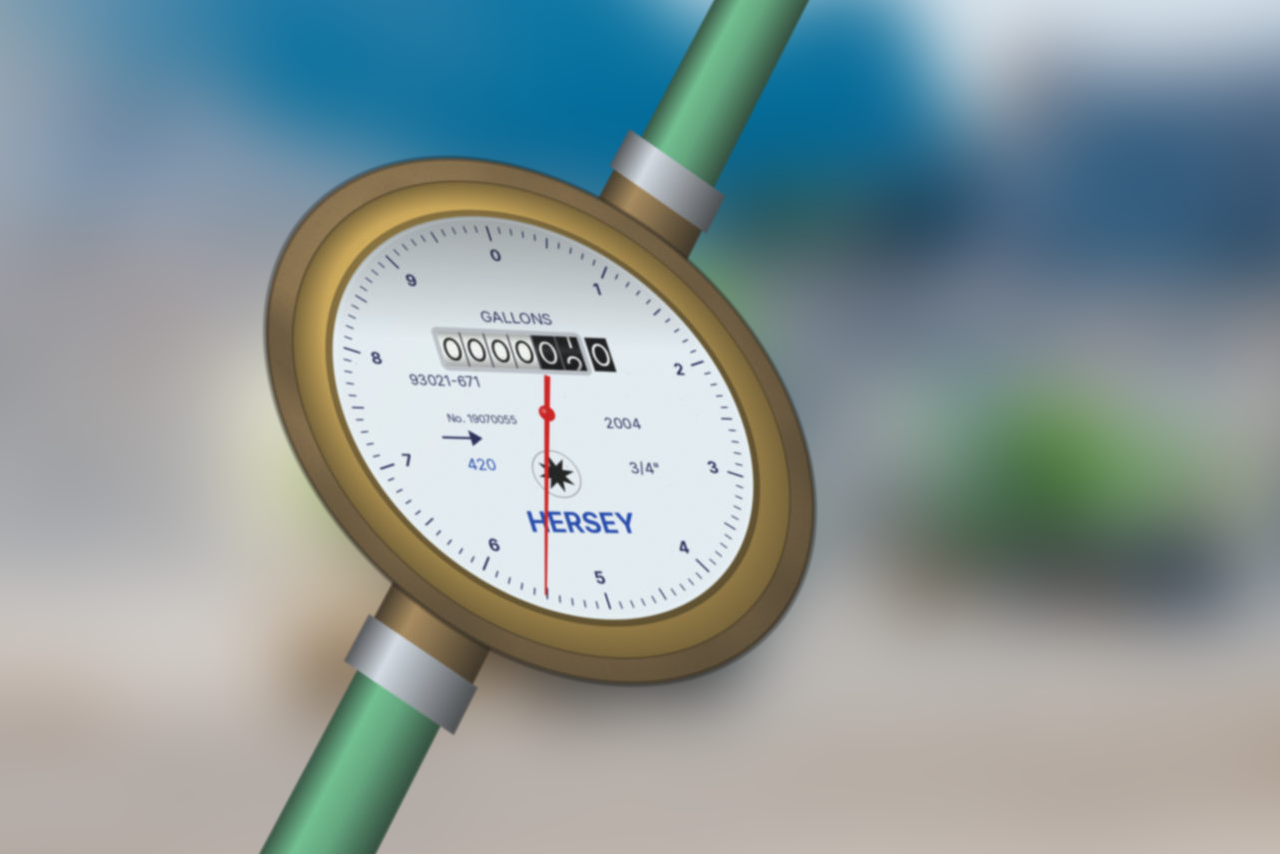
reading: gal 15.5
